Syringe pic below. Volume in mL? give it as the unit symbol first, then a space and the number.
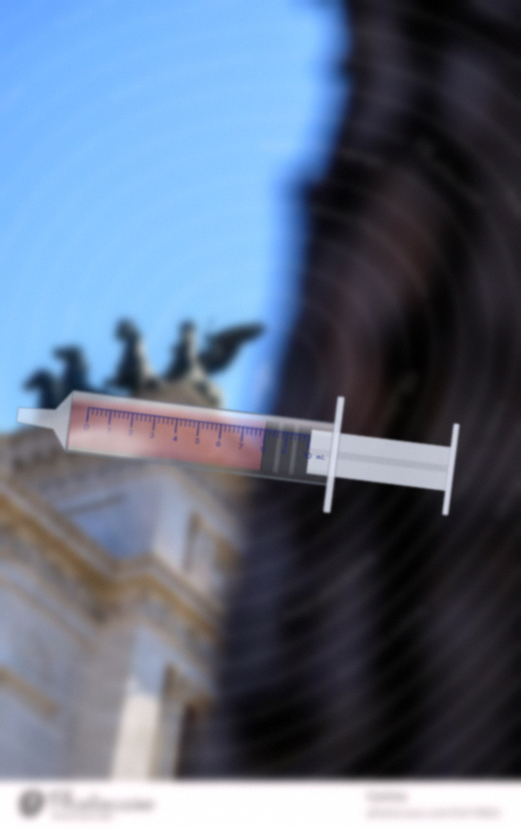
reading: mL 8
